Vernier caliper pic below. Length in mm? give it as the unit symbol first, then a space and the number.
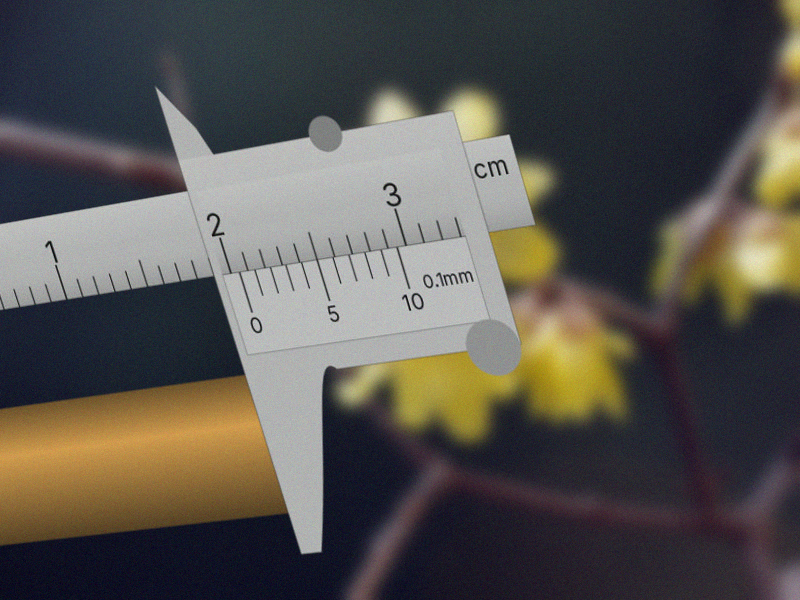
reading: mm 20.5
